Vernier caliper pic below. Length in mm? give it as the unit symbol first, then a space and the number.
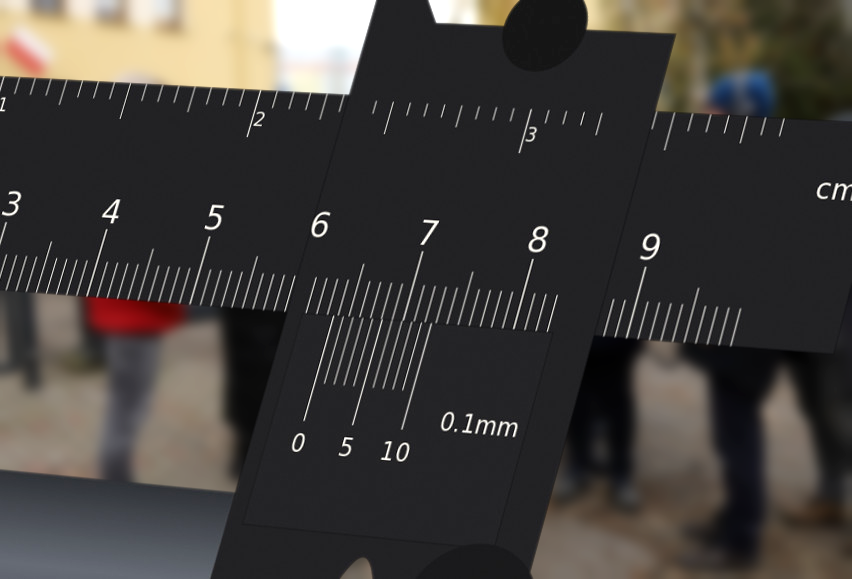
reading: mm 63.6
